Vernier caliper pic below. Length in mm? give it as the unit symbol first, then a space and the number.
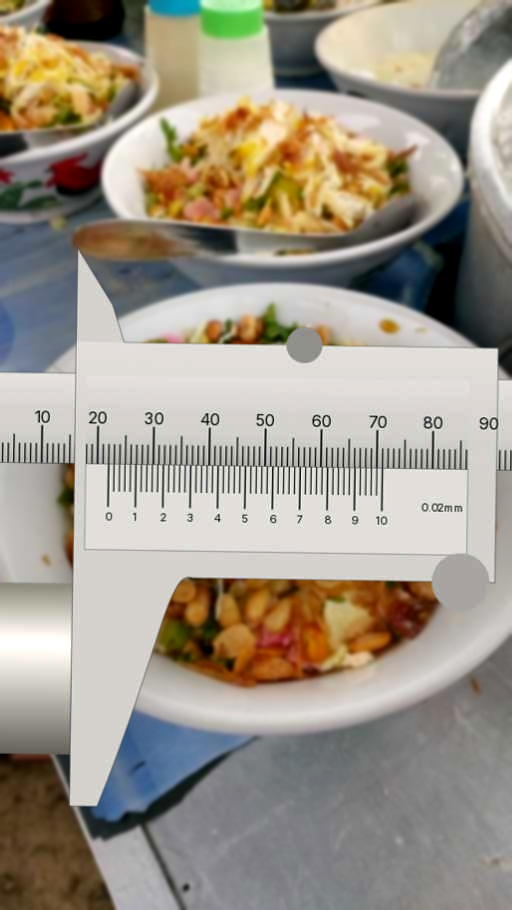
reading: mm 22.0
